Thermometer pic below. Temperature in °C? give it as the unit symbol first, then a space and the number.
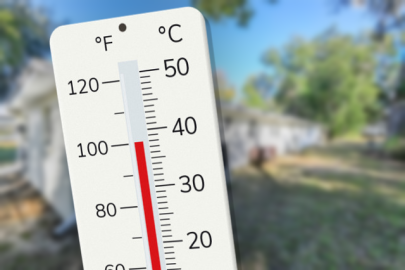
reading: °C 38
